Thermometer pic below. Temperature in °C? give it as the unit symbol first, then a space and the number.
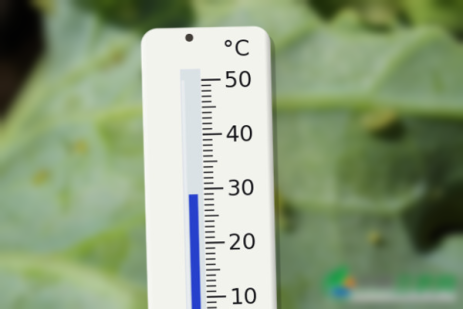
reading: °C 29
